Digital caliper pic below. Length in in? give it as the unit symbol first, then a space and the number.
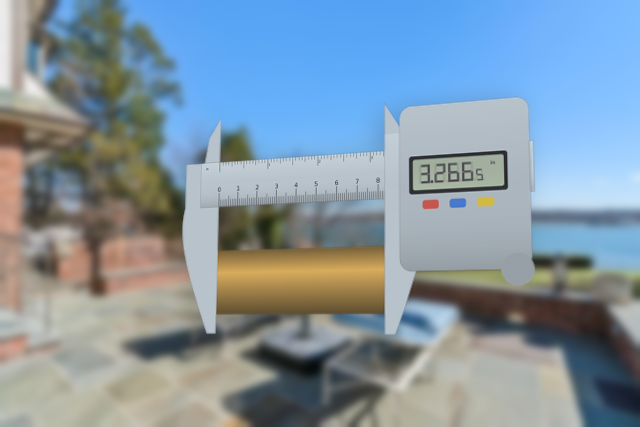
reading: in 3.2665
